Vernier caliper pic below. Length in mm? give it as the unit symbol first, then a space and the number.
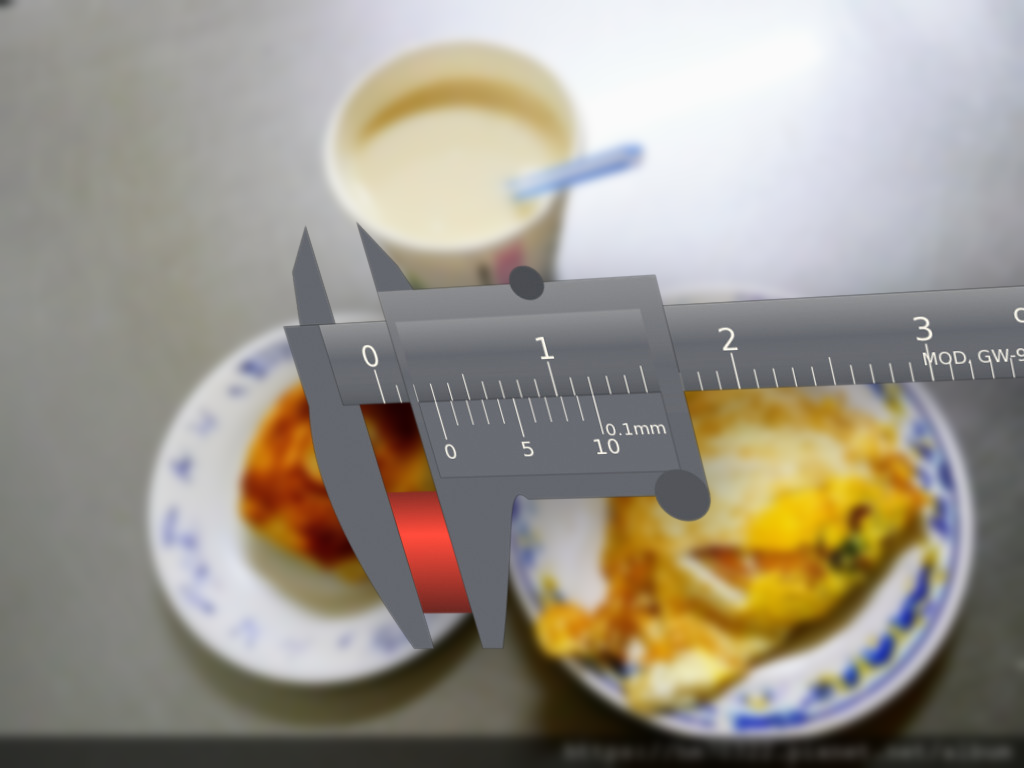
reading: mm 3.0
